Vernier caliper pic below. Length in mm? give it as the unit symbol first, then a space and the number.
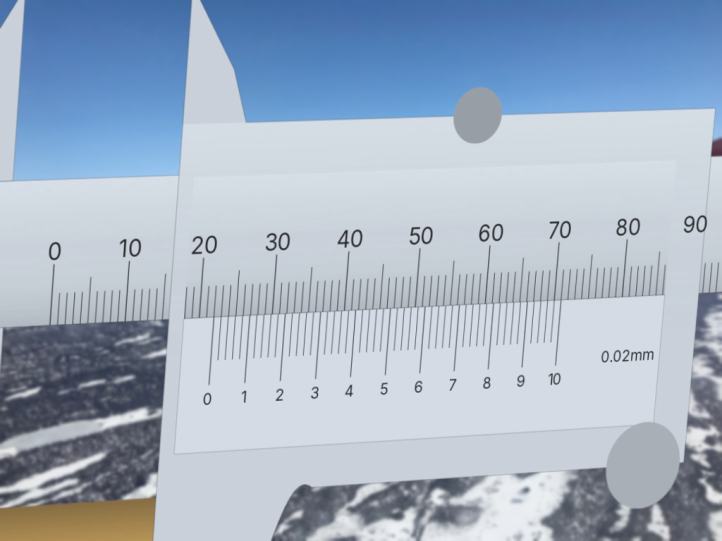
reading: mm 22.0
